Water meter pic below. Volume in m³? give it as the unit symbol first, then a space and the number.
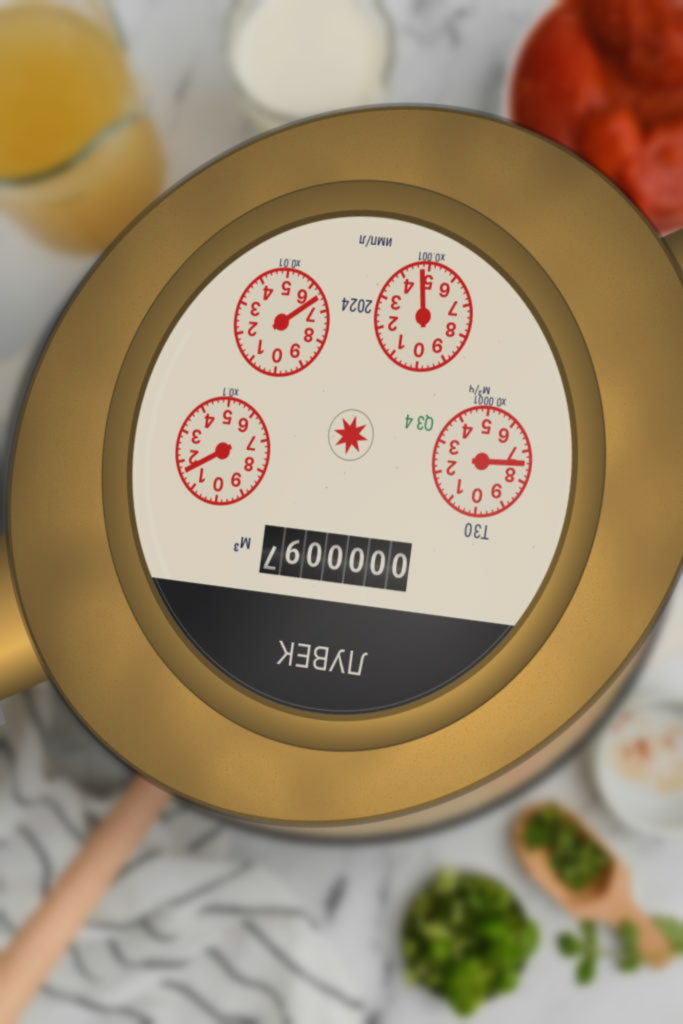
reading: m³ 97.1647
